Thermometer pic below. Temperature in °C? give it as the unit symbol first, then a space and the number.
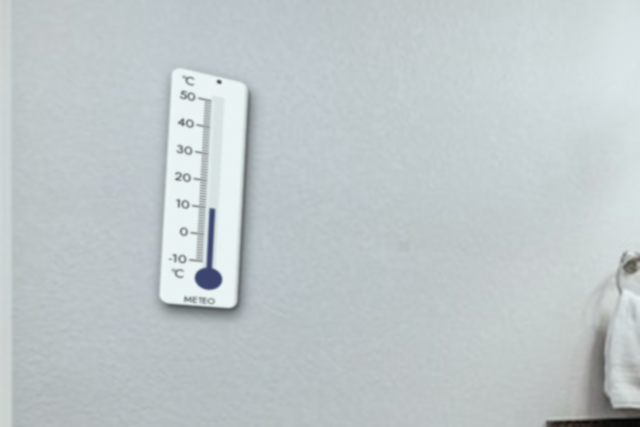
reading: °C 10
